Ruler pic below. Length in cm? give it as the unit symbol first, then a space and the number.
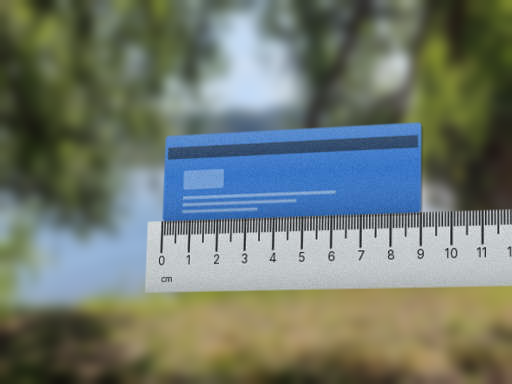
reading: cm 9
